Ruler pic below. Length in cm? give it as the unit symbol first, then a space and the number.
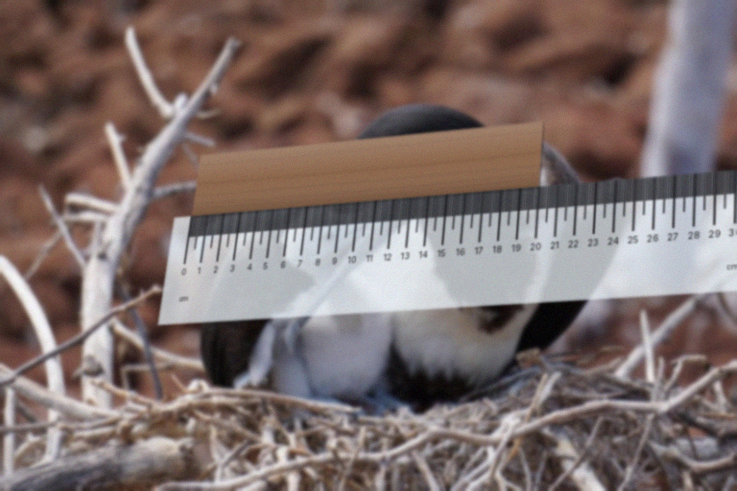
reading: cm 20
